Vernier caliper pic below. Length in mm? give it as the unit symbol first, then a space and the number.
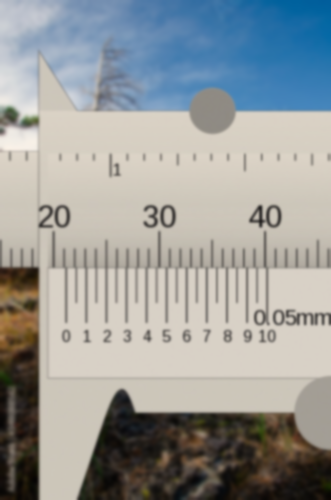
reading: mm 21.2
